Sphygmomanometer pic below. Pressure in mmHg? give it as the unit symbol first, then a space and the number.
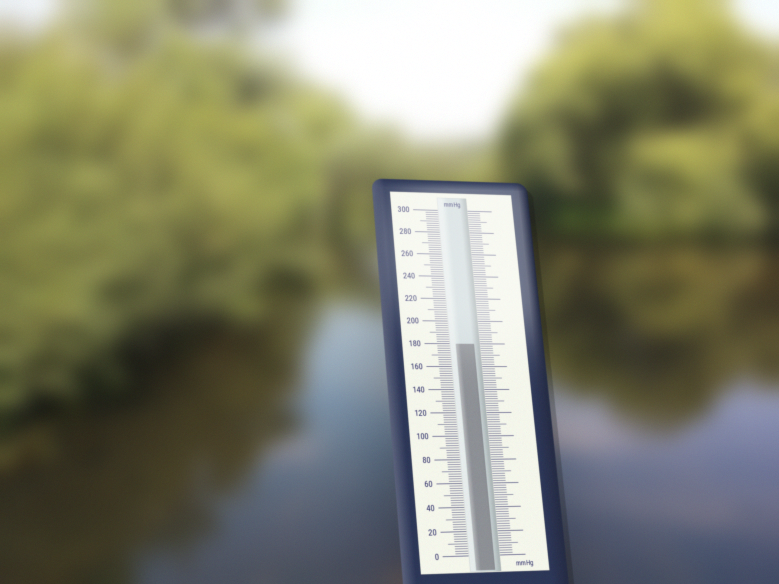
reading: mmHg 180
